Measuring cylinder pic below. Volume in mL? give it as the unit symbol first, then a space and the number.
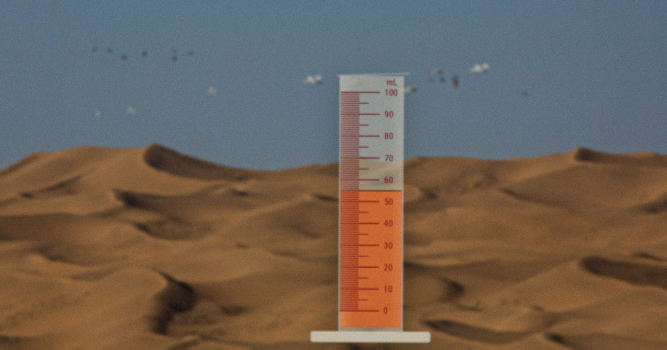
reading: mL 55
